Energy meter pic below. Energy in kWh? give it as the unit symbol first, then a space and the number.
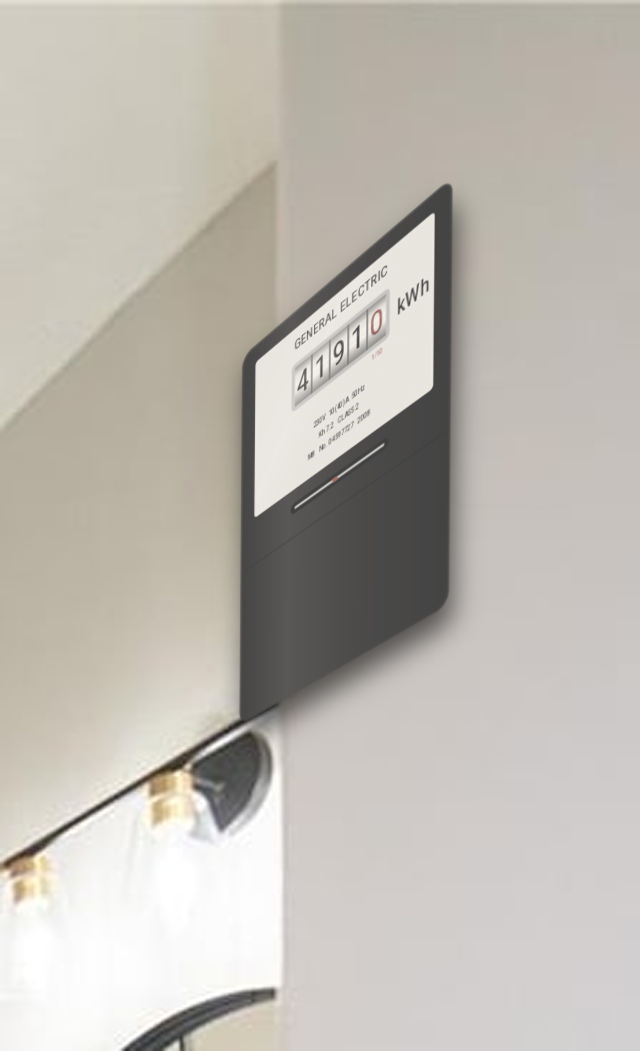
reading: kWh 4191.0
